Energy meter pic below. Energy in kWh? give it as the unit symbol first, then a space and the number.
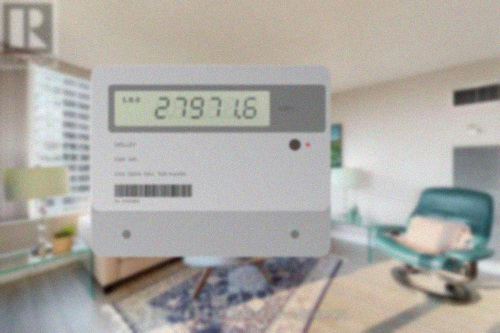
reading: kWh 27971.6
